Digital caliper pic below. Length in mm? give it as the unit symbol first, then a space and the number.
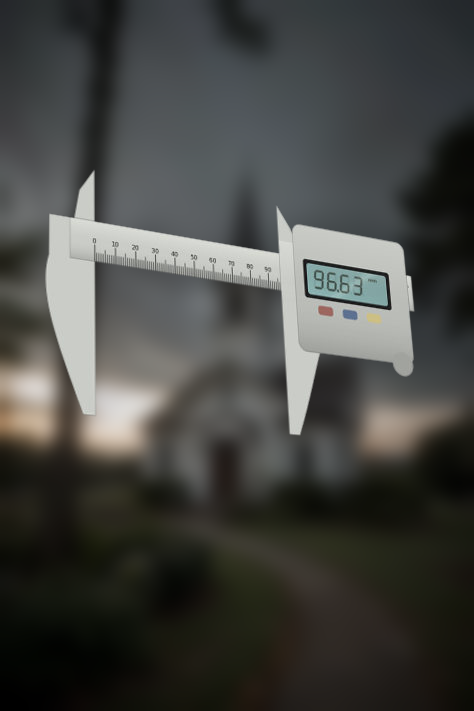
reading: mm 96.63
